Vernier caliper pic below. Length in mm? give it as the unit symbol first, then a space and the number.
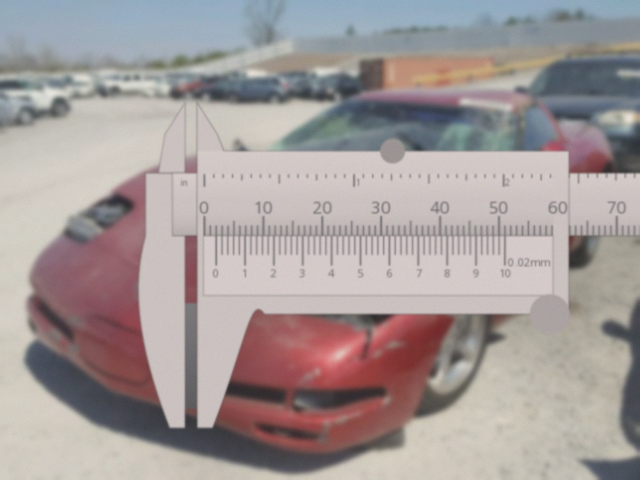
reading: mm 2.0
